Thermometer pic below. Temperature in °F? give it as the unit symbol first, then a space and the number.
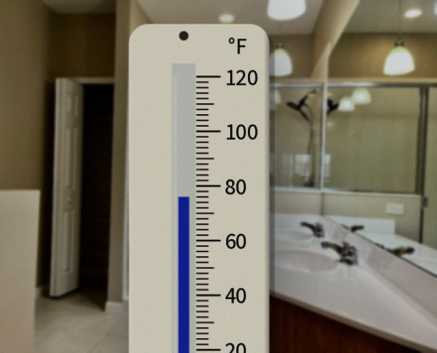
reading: °F 76
